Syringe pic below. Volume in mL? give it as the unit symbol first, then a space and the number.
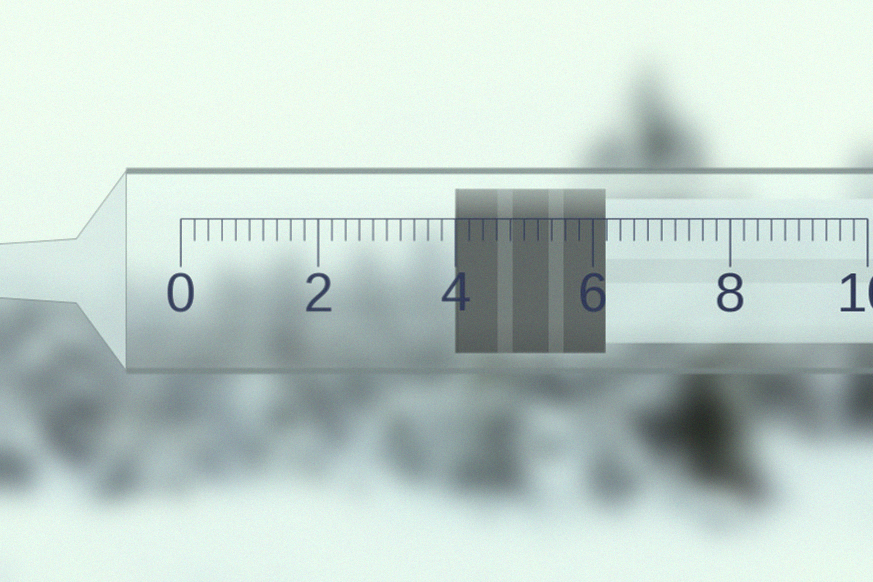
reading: mL 4
